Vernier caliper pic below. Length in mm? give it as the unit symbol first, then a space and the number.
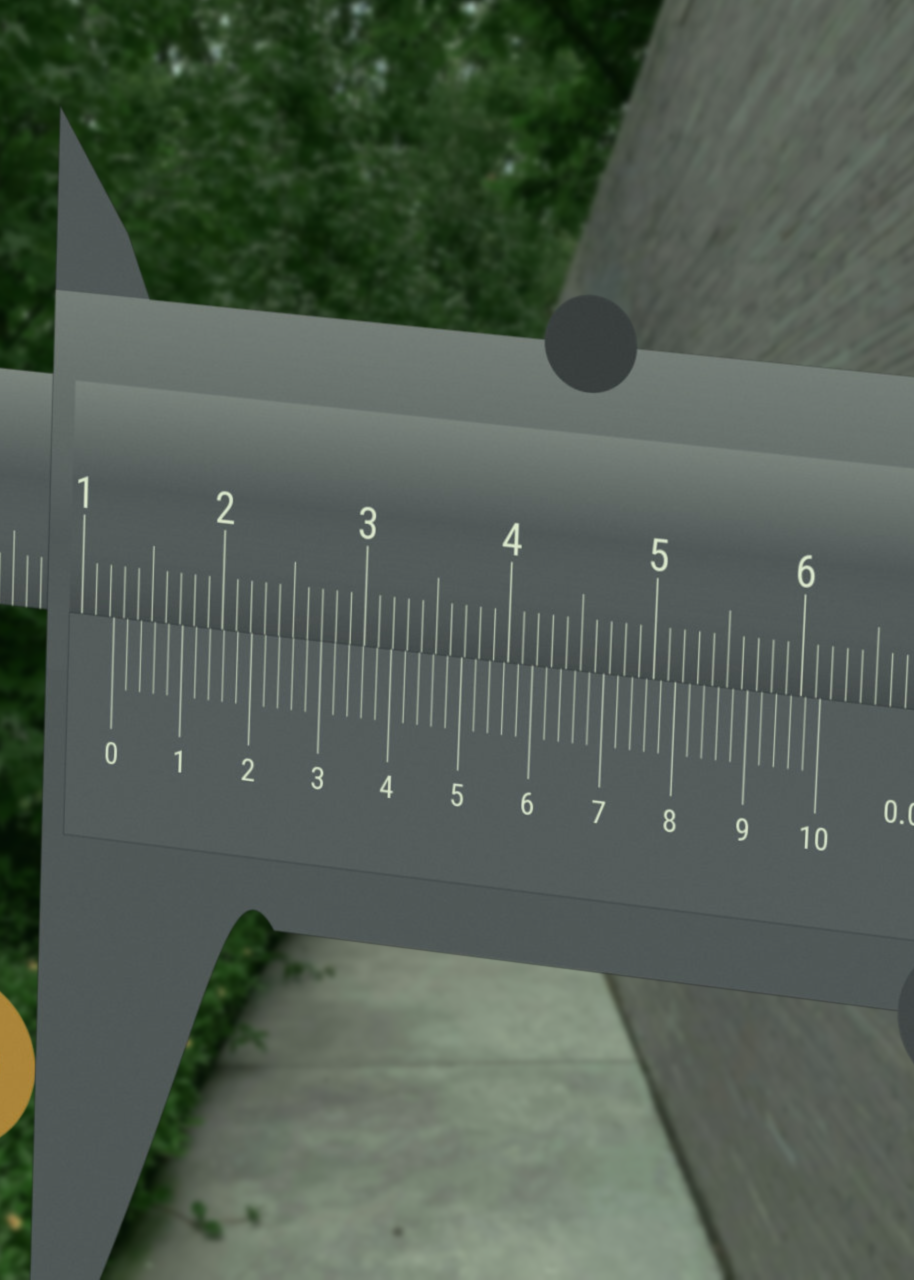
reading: mm 12.3
